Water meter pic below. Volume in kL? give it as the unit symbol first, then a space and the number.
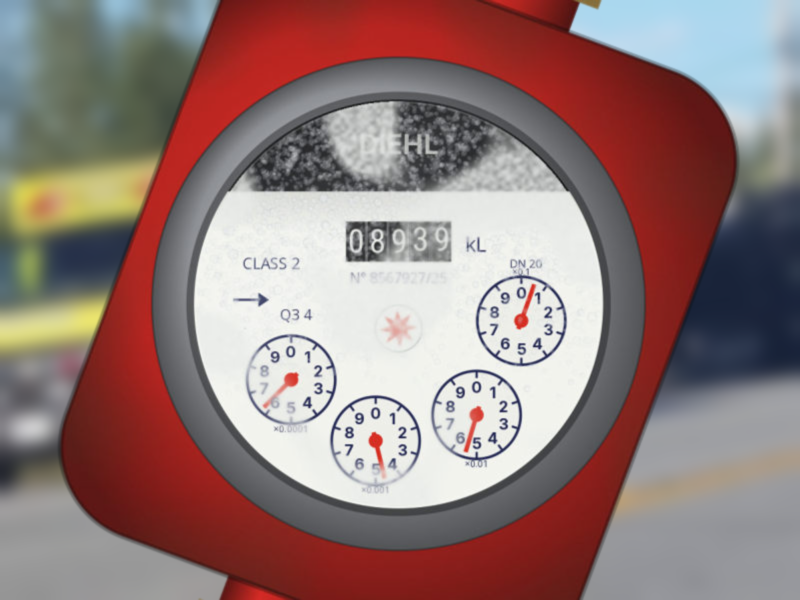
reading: kL 8939.0546
